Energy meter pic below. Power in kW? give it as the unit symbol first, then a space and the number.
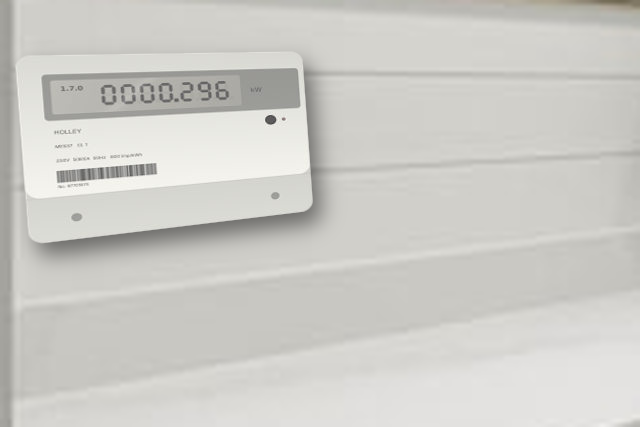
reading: kW 0.296
